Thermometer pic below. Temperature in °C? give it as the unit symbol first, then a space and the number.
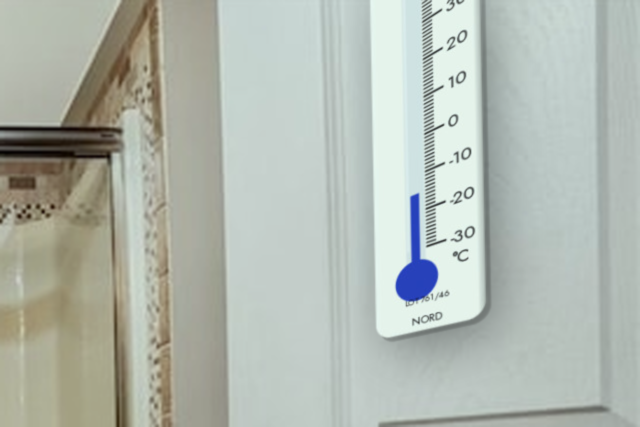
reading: °C -15
